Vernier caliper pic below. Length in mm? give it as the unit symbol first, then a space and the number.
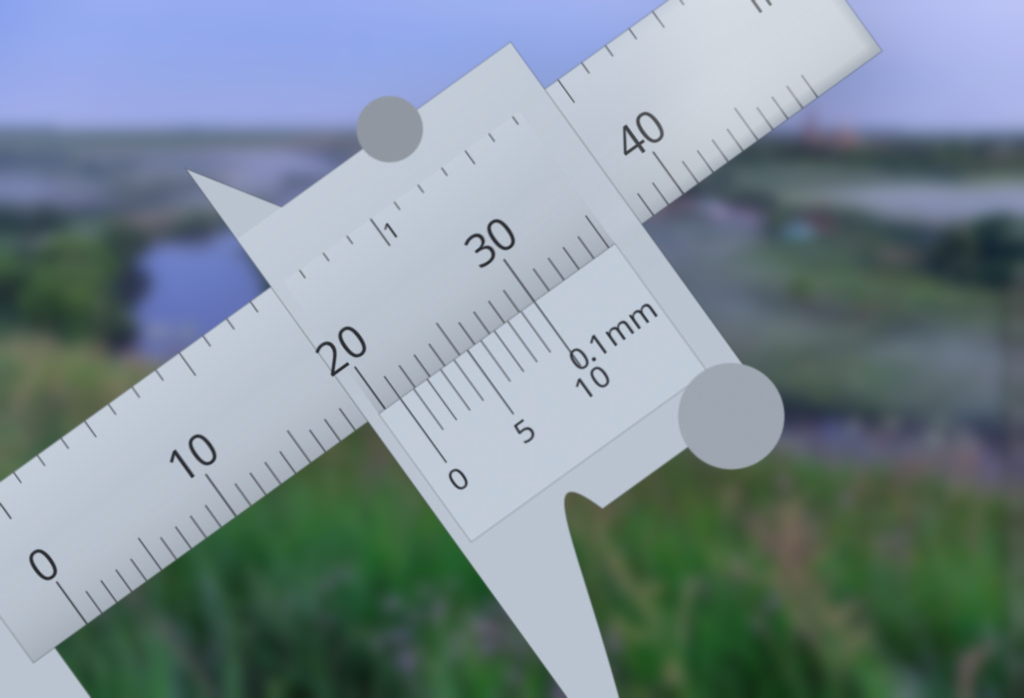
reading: mm 21.0
